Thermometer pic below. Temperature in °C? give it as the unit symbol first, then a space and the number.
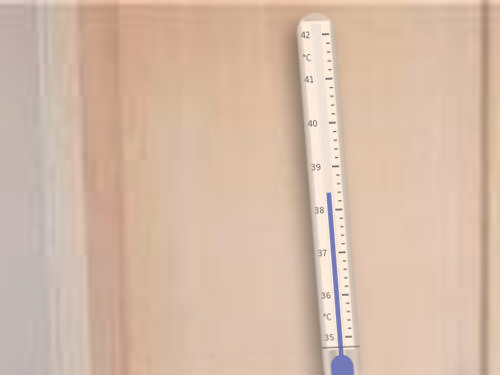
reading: °C 38.4
